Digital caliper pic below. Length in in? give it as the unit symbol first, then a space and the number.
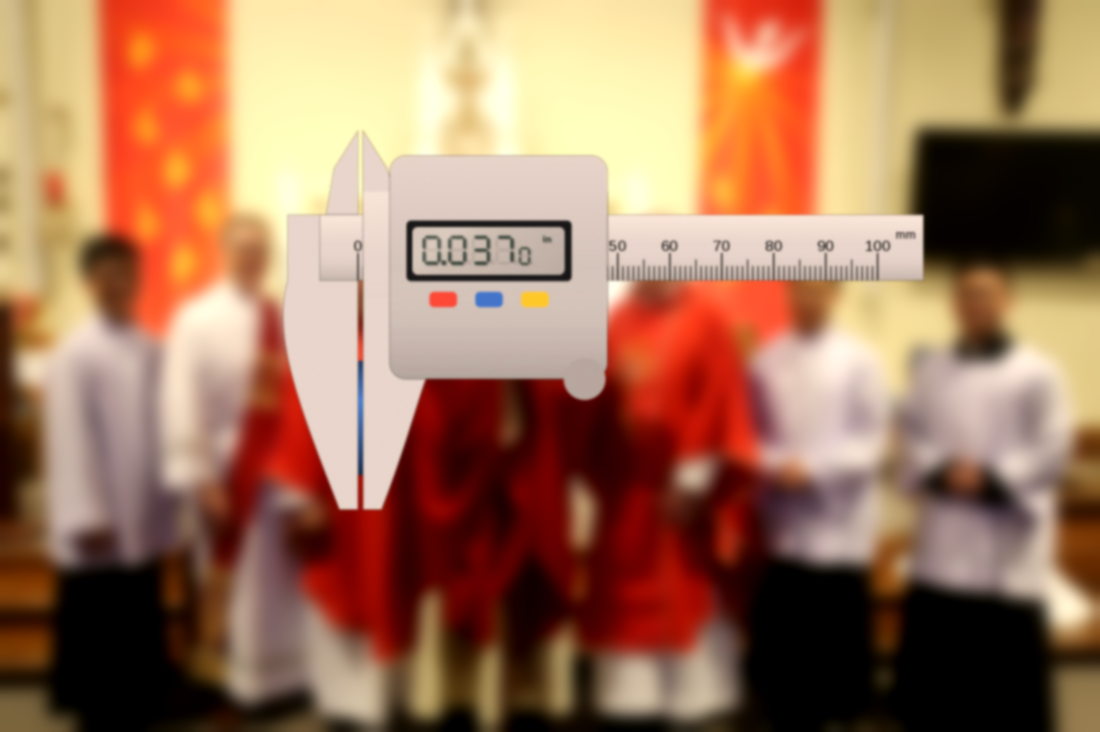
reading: in 0.0370
